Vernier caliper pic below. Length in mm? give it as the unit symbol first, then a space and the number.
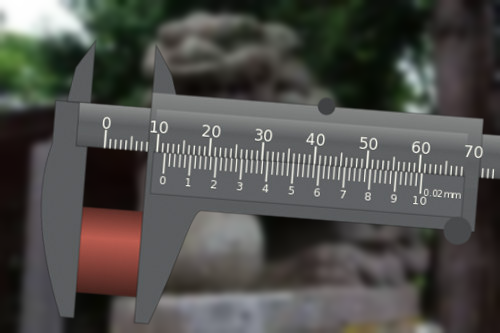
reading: mm 11.5
